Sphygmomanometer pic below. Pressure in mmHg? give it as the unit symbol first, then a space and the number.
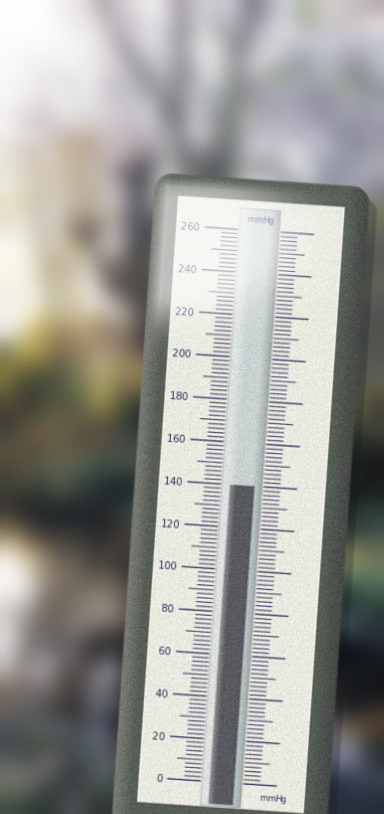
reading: mmHg 140
